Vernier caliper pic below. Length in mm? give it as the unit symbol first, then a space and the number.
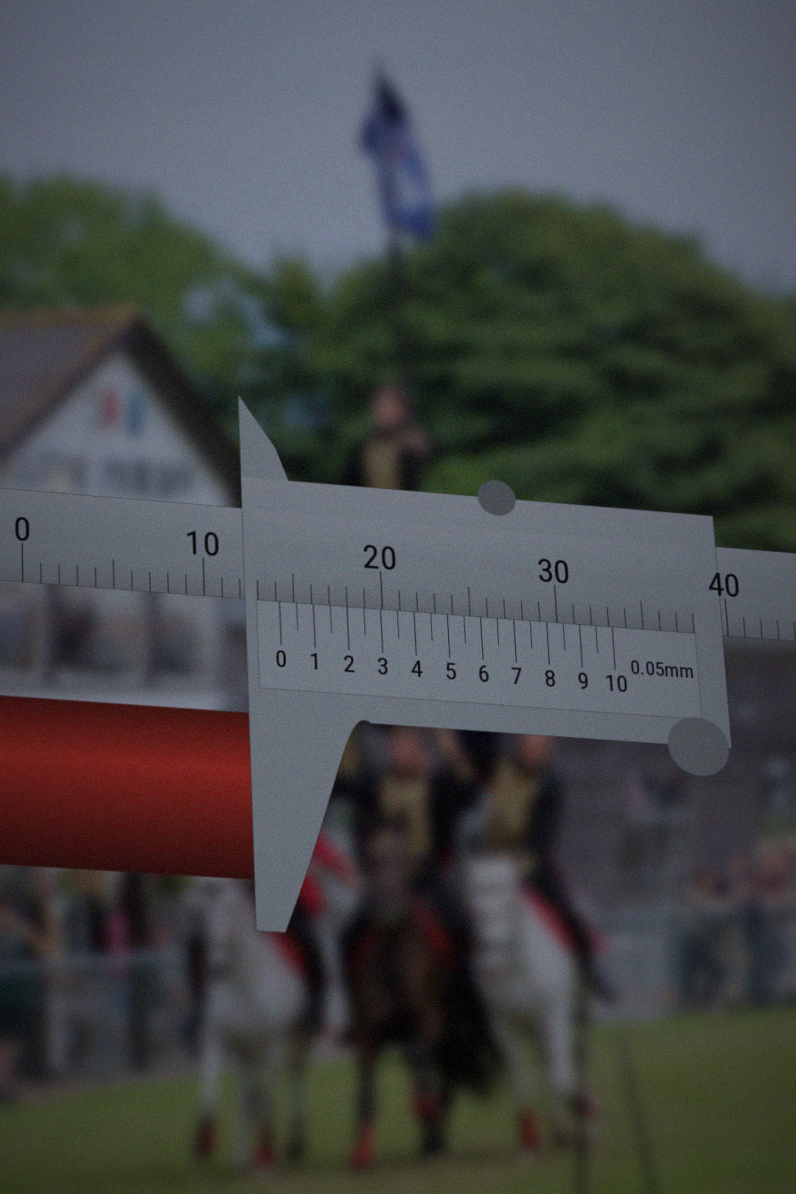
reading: mm 14.2
